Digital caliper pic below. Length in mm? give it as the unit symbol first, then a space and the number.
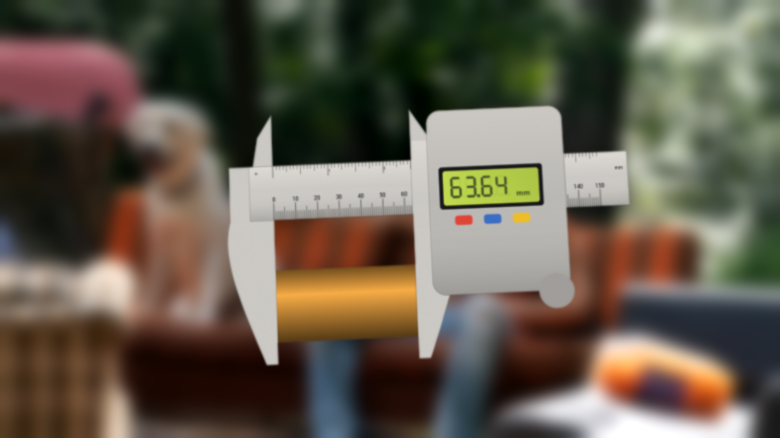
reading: mm 63.64
